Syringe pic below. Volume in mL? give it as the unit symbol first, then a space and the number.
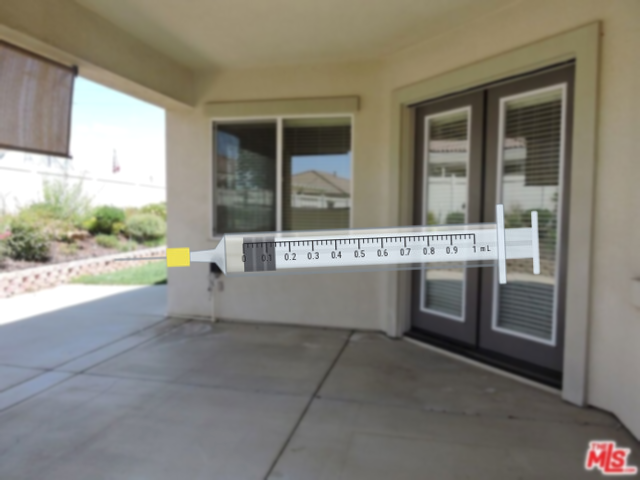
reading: mL 0
